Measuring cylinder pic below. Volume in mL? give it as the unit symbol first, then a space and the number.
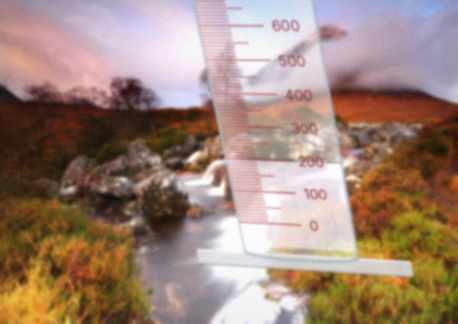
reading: mL 200
